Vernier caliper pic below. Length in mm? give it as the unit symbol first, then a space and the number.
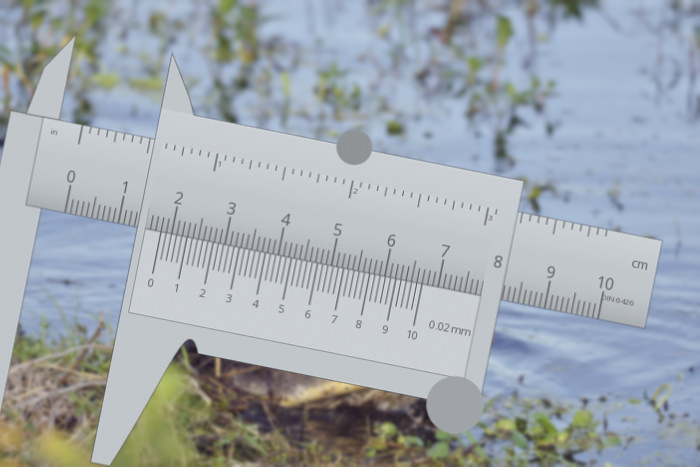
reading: mm 18.0
